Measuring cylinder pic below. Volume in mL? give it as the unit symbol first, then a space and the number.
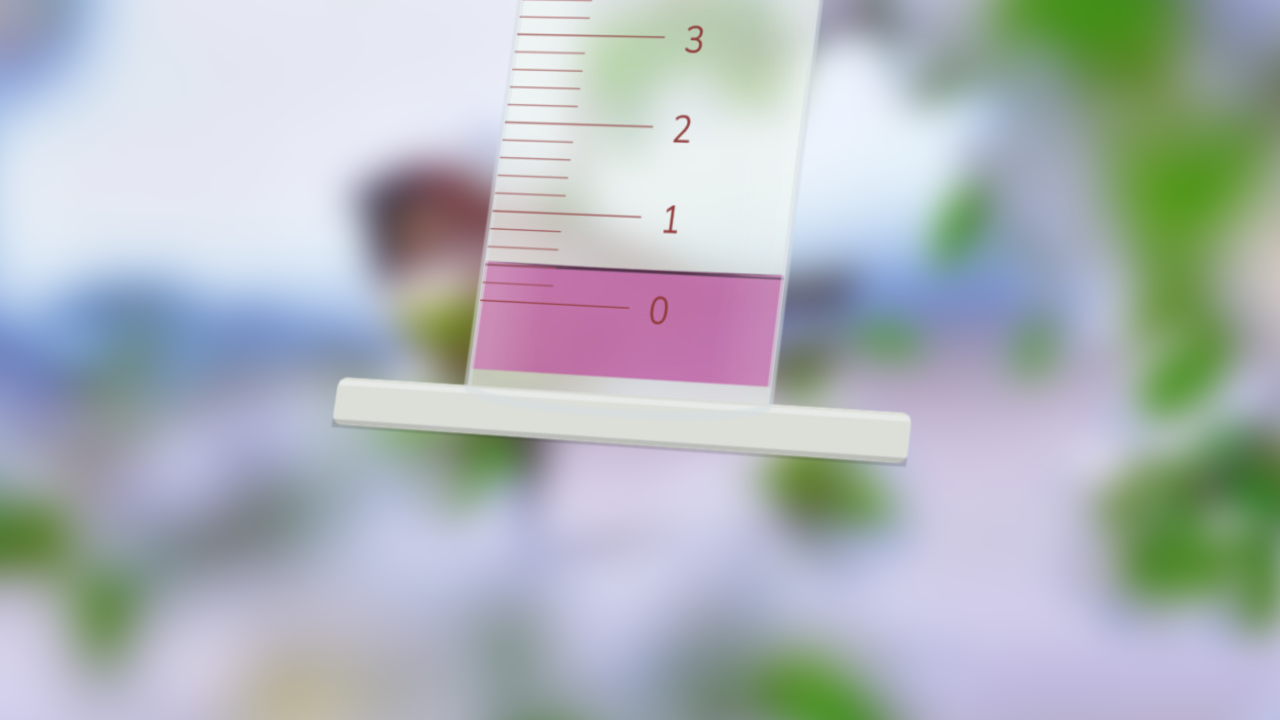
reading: mL 0.4
